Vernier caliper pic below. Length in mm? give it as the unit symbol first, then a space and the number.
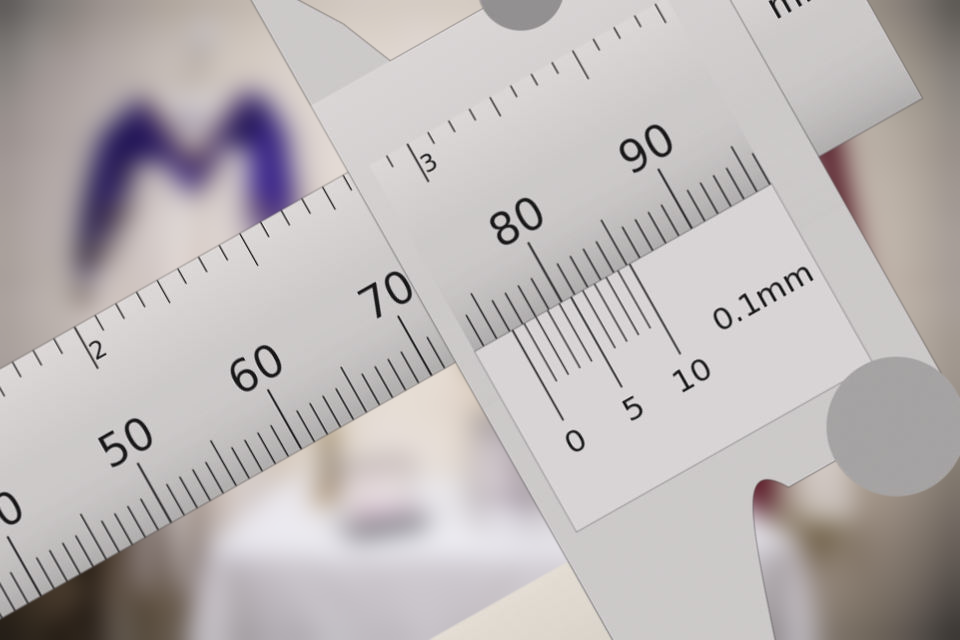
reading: mm 76.2
